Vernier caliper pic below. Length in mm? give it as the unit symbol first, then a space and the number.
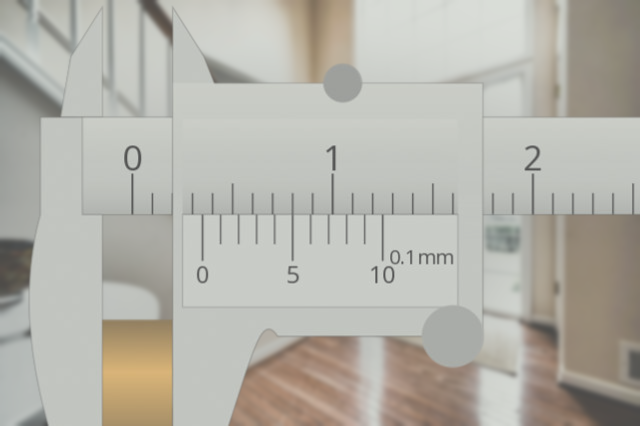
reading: mm 3.5
